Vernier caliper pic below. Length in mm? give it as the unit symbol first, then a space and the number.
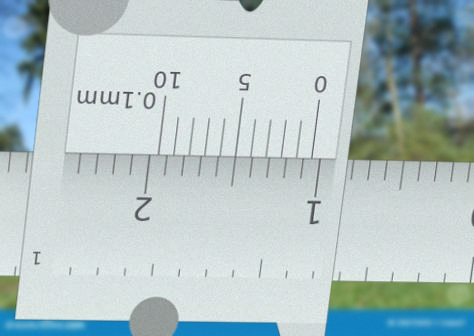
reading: mm 10.5
